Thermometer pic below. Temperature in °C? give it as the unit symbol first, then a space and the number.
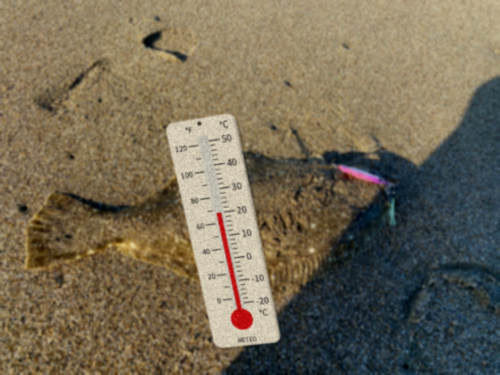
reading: °C 20
